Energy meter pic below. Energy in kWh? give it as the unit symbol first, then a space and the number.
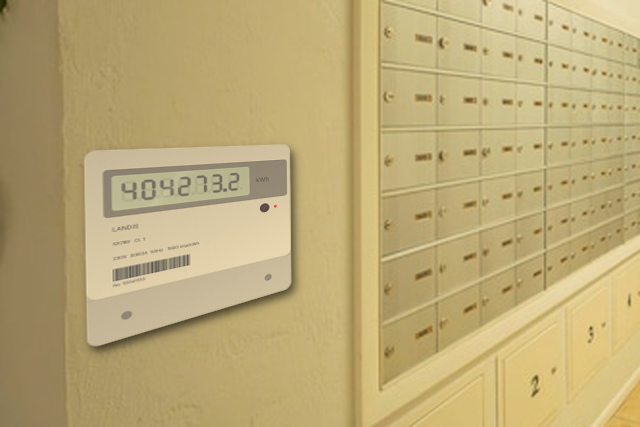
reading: kWh 404273.2
